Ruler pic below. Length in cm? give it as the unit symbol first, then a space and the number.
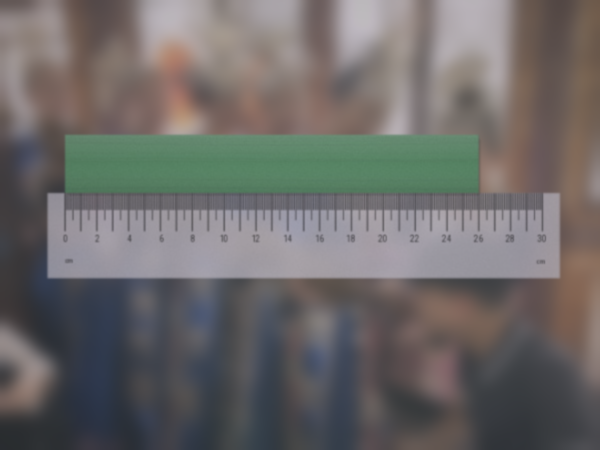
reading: cm 26
